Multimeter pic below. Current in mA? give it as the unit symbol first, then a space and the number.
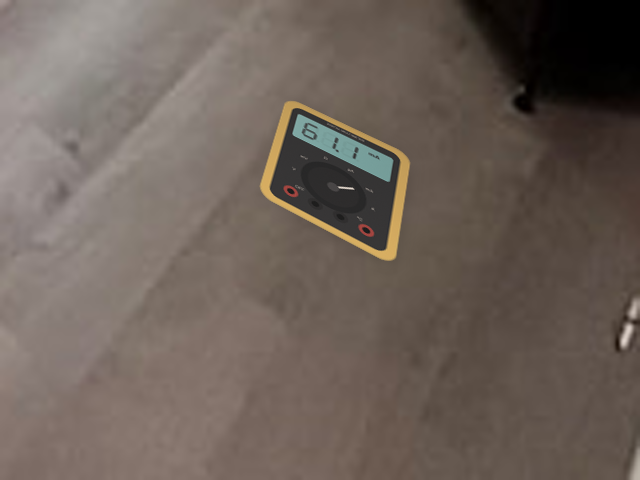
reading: mA 61.1
